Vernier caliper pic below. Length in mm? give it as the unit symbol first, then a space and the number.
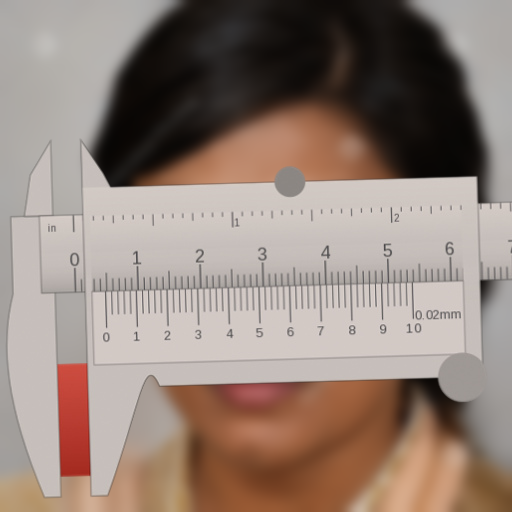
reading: mm 4.8
